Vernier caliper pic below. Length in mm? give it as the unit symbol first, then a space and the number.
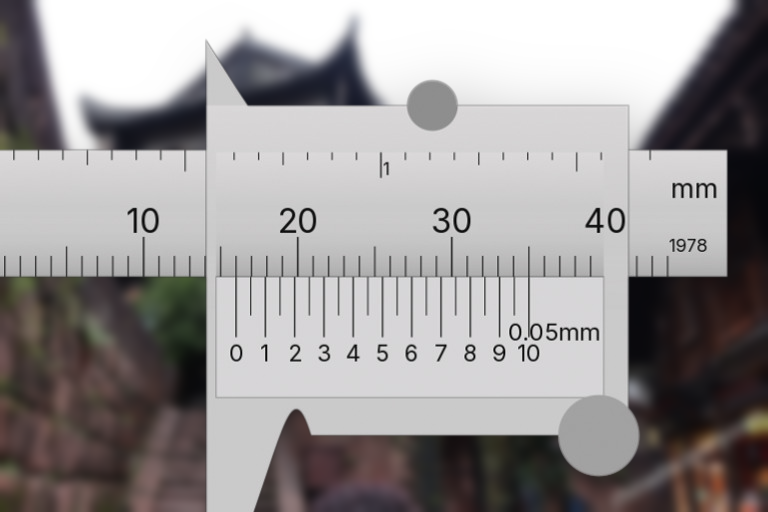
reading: mm 16.0
